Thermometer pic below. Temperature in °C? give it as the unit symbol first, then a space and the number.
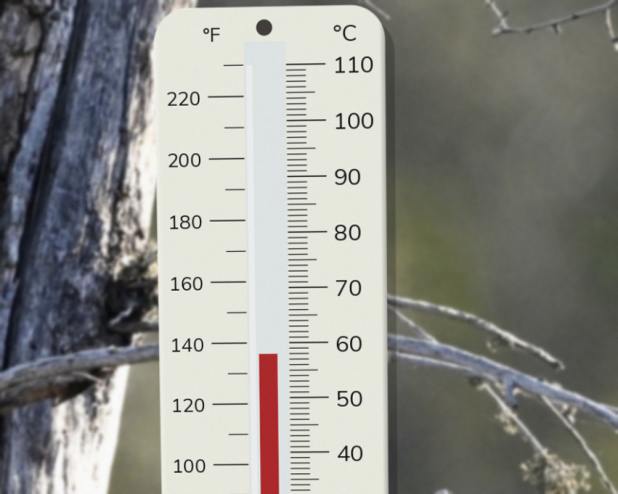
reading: °C 58
